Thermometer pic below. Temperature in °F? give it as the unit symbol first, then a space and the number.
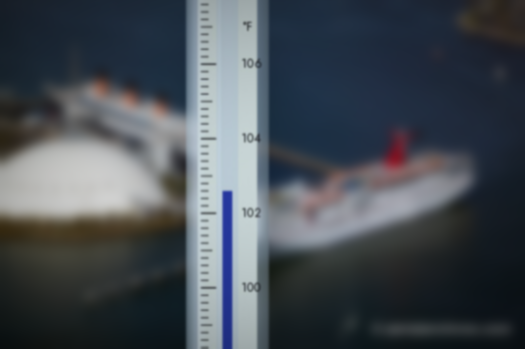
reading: °F 102.6
